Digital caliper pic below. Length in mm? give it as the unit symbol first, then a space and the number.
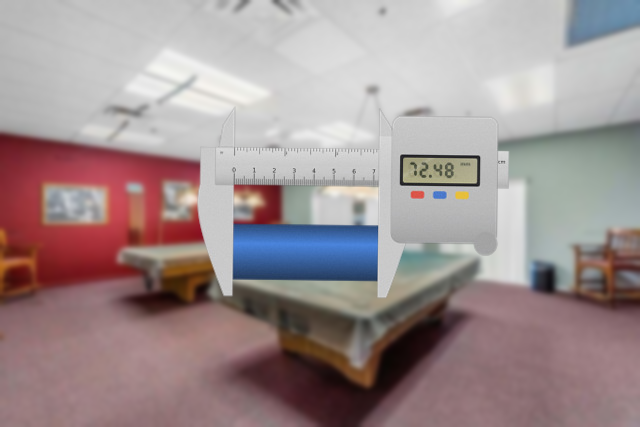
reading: mm 72.48
